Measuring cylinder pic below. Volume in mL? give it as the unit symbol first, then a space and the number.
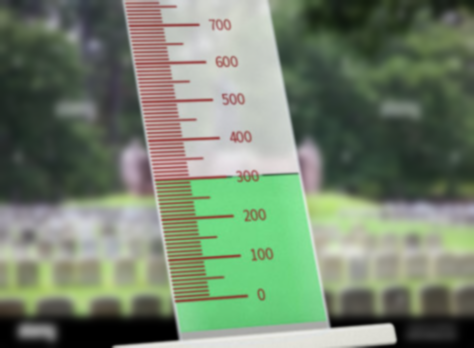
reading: mL 300
